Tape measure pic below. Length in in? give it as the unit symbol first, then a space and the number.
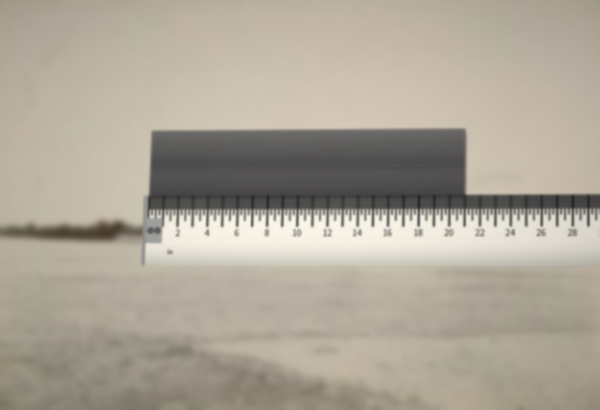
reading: in 21
